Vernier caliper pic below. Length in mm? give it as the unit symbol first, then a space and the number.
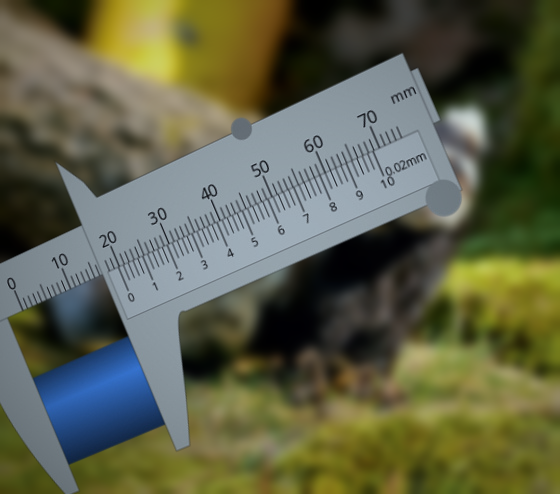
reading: mm 19.8
